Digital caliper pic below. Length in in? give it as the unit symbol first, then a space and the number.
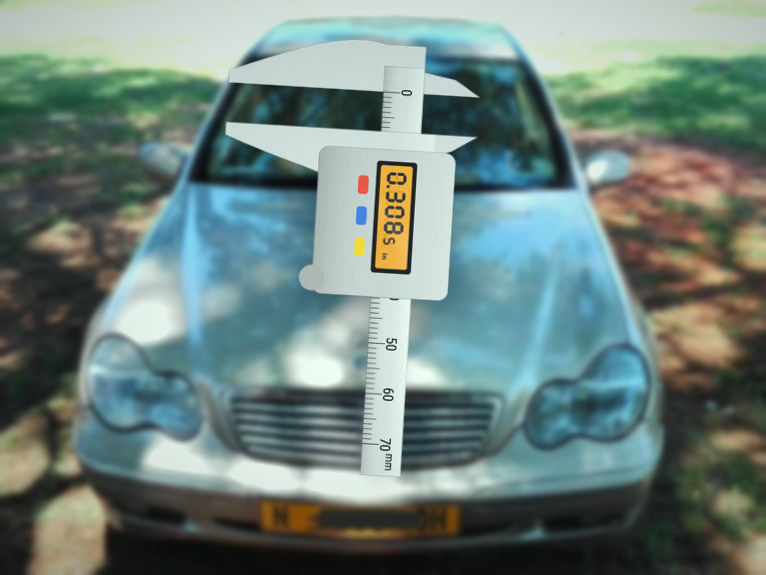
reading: in 0.3085
